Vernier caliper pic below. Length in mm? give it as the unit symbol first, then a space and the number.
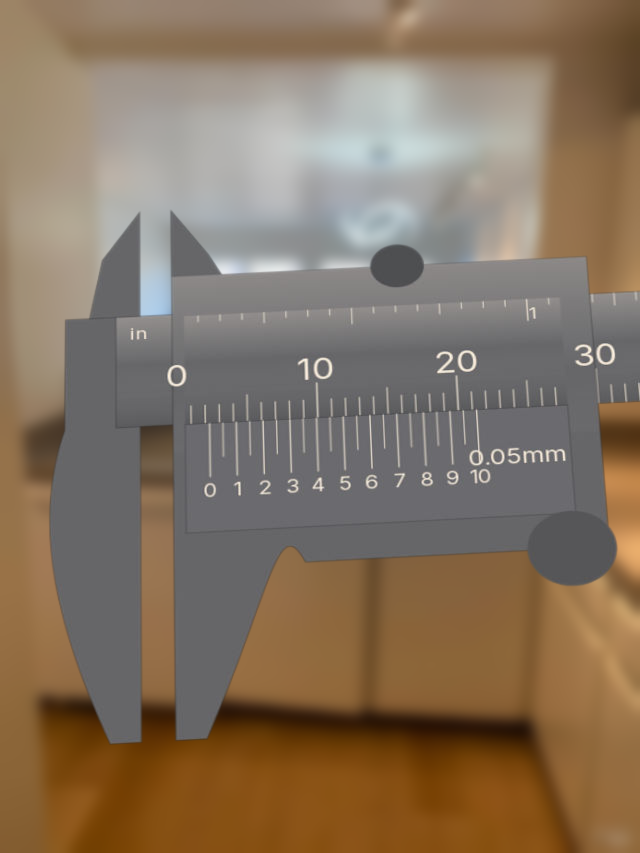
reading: mm 2.3
